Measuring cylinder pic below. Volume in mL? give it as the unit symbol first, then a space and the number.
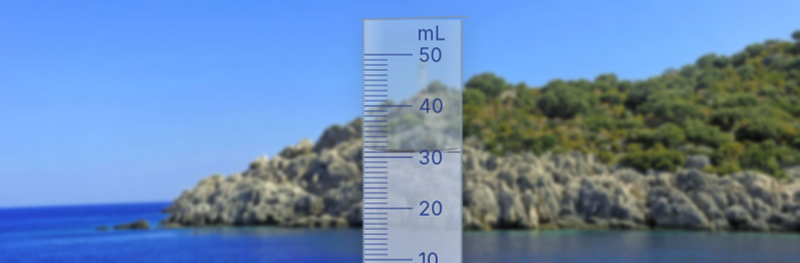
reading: mL 31
